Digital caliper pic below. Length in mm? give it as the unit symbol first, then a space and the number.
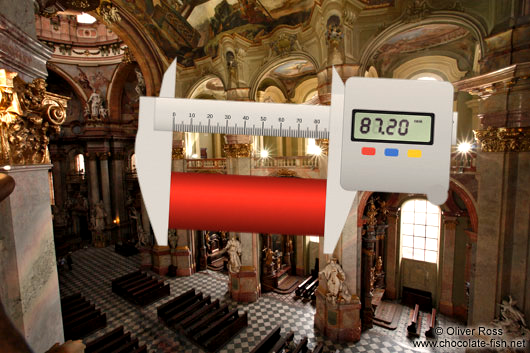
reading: mm 87.20
